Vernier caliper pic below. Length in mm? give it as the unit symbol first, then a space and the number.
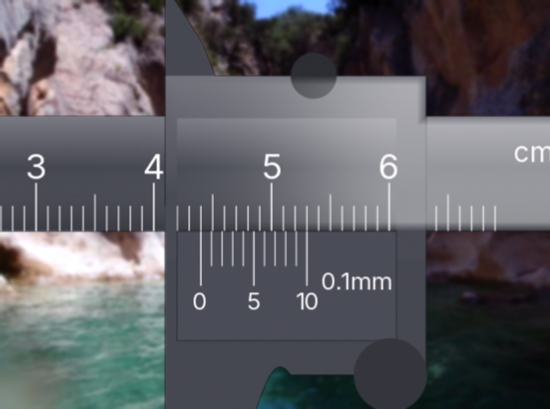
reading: mm 44.0
